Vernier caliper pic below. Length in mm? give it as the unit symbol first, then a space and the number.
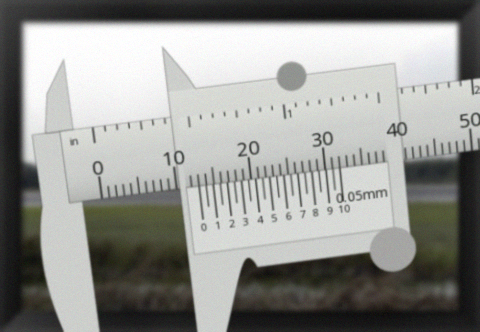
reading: mm 13.0
